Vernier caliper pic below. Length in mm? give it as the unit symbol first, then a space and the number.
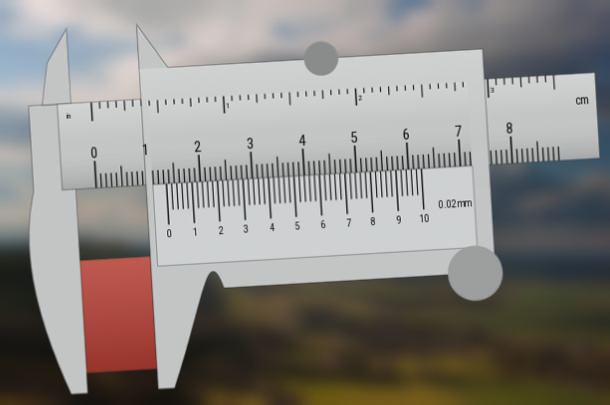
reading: mm 13.5
